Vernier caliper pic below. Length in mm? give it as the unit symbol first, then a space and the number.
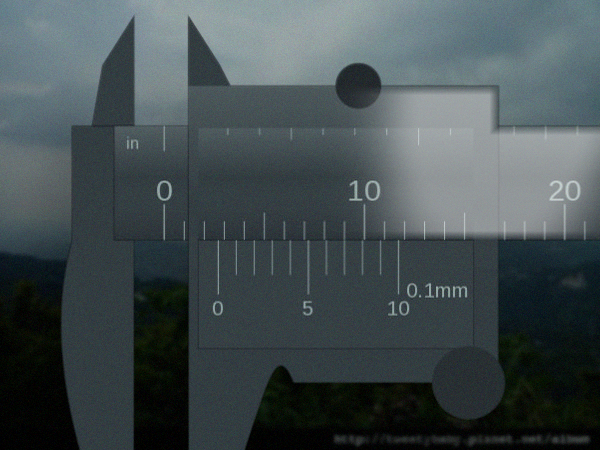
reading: mm 2.7
